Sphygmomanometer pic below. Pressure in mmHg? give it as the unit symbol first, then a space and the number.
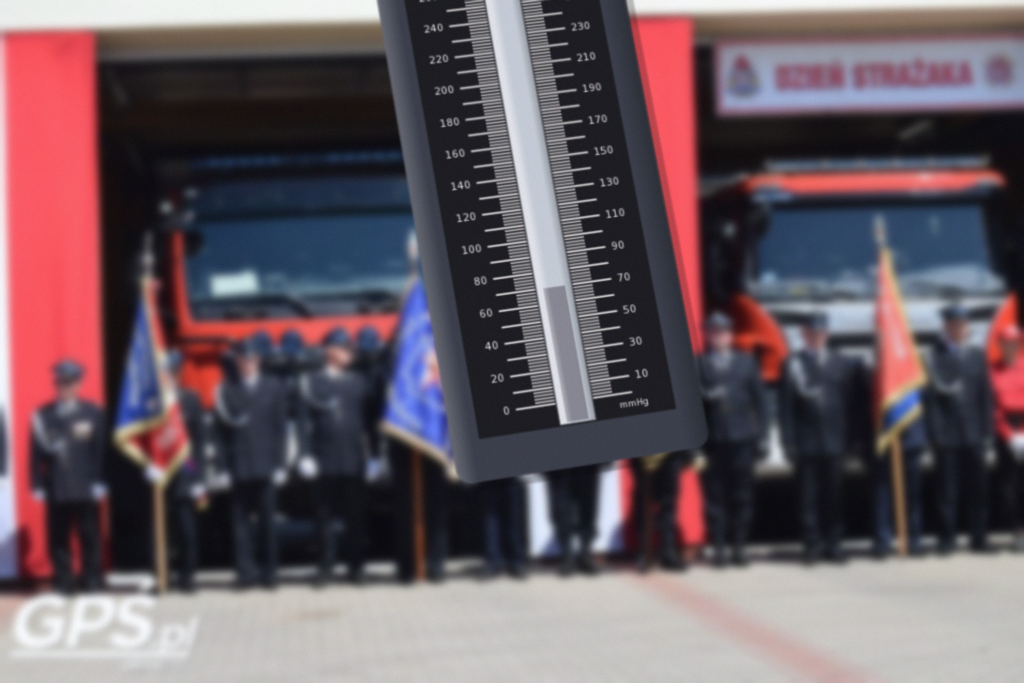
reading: mmHg 70
